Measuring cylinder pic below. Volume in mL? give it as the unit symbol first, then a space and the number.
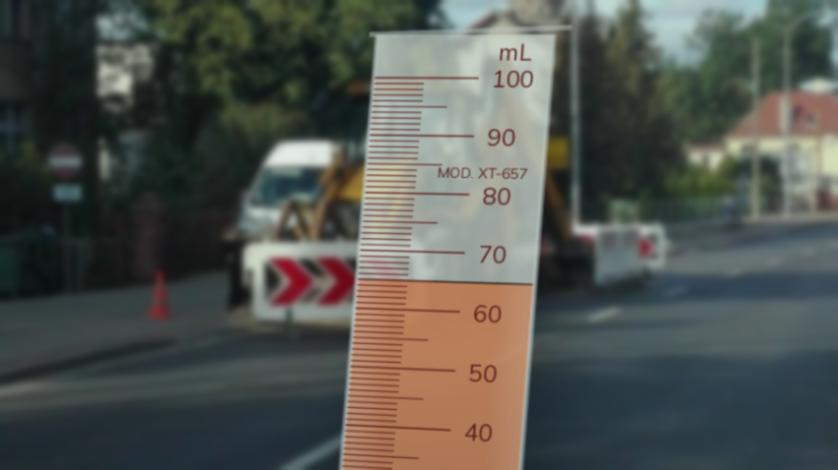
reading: mL 65
